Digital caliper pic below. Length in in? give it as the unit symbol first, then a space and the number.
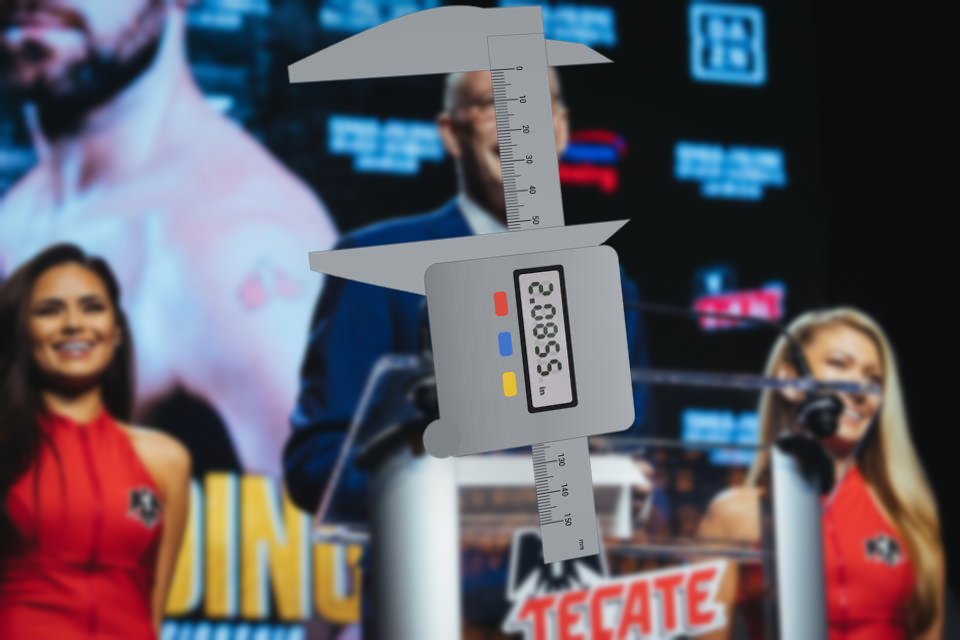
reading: in 2.0855
